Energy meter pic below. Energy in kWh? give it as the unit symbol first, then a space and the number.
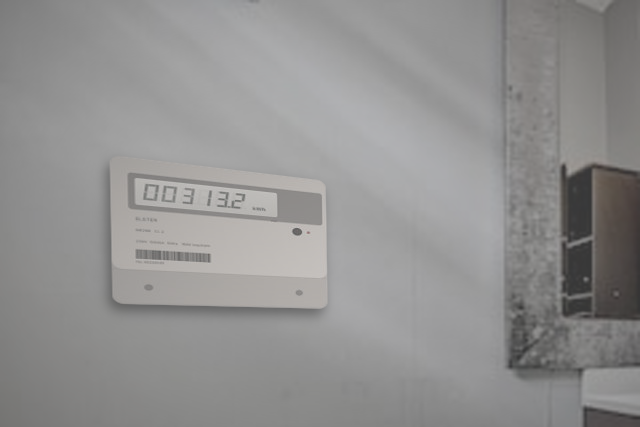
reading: kWh 313.2
